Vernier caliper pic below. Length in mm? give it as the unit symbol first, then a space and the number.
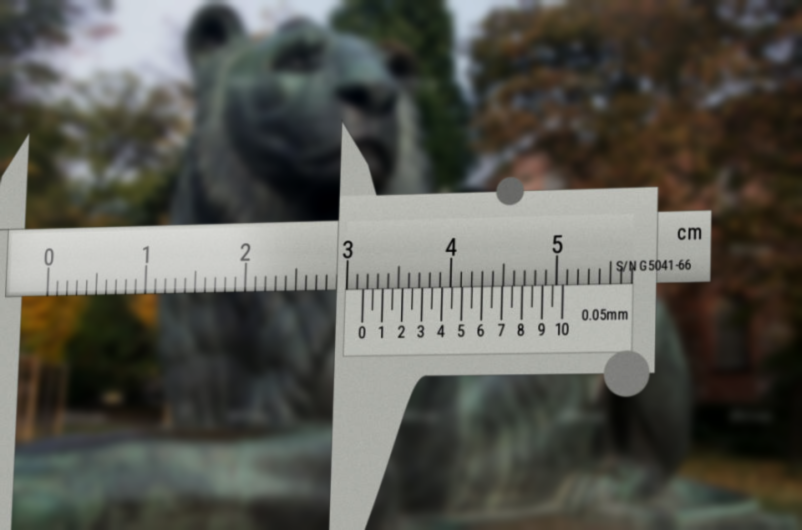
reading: mm 31.6
